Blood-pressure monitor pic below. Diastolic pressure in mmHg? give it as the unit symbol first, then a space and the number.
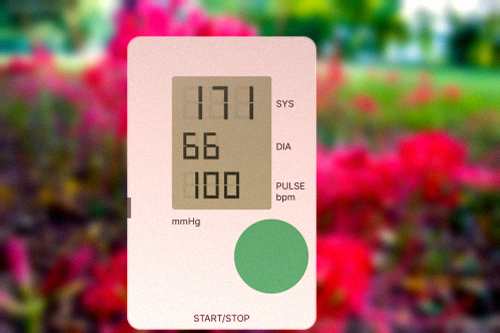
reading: mmHg 66
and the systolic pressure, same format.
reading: mmHg 171
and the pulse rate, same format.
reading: bpm 100
